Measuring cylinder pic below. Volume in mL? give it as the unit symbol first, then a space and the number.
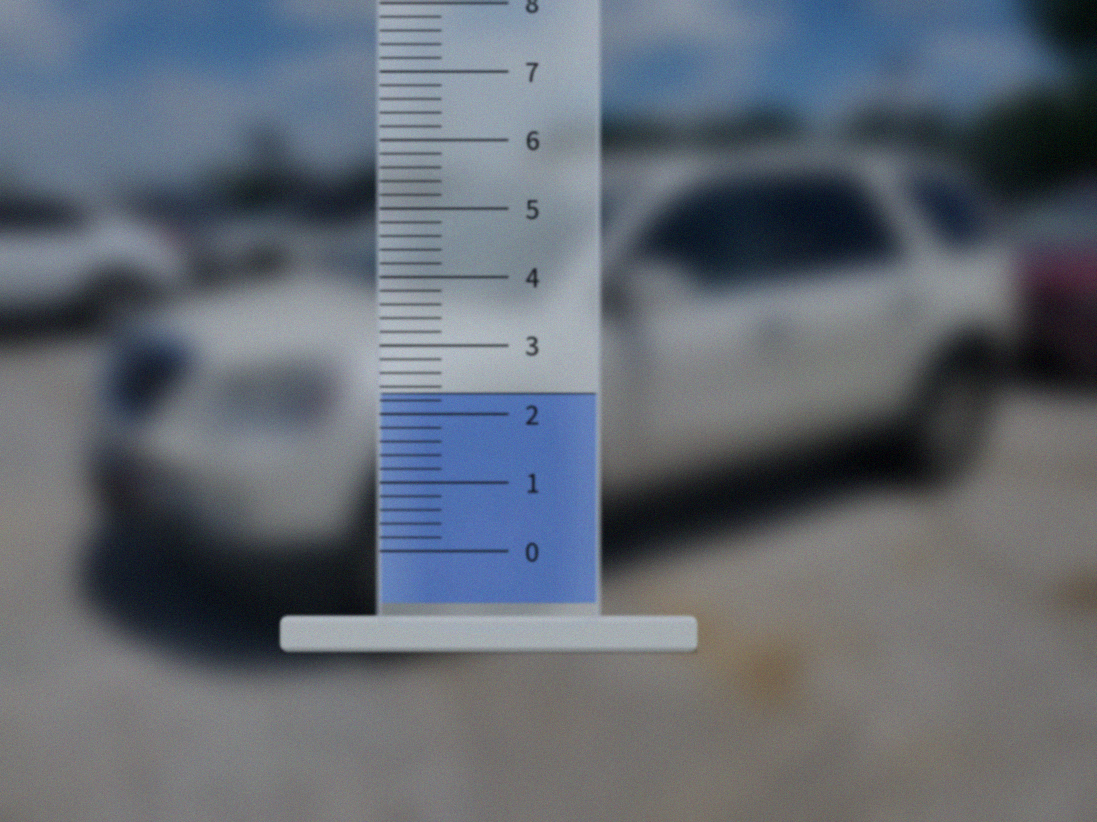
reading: mL 2.3
